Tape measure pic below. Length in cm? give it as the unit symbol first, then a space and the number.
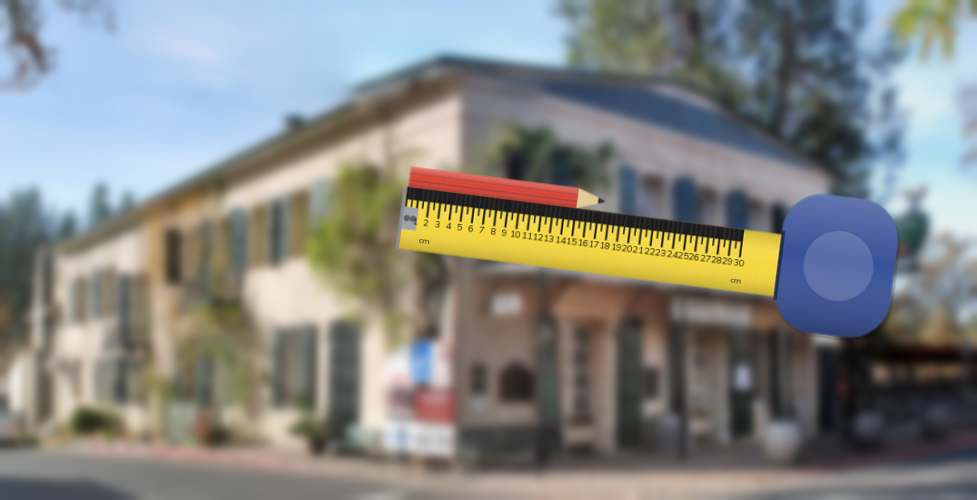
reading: cm 17.5
